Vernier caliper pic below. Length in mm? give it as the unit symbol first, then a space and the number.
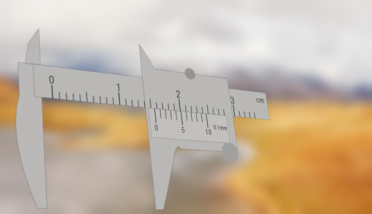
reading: mm 15.6
